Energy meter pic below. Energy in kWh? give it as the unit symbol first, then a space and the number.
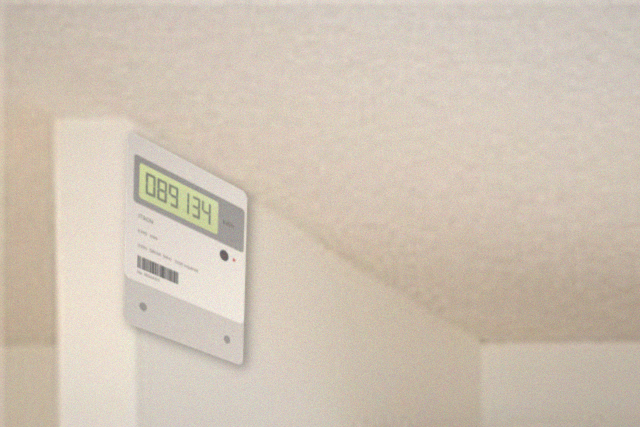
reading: kWh 89134
